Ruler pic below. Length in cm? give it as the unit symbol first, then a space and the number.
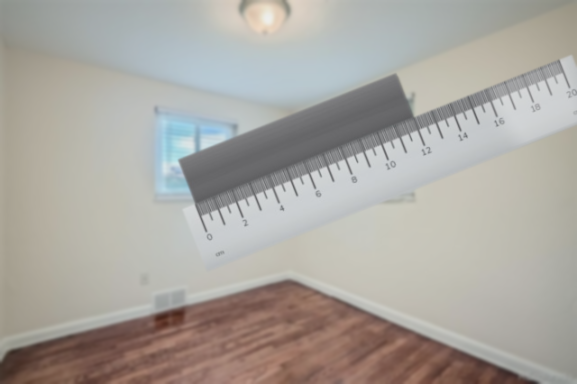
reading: cm 12
